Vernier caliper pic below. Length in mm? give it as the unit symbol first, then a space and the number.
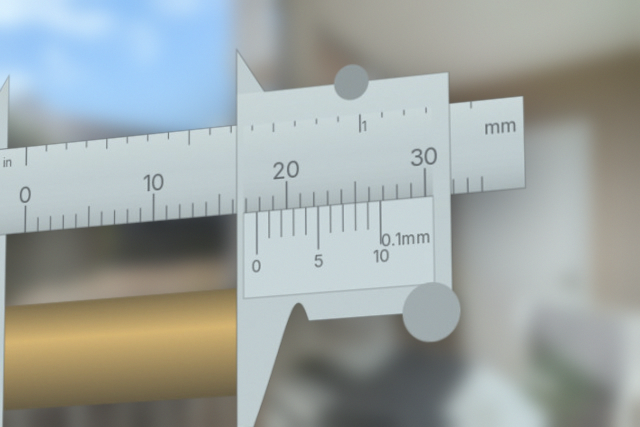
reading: mm 17.8
